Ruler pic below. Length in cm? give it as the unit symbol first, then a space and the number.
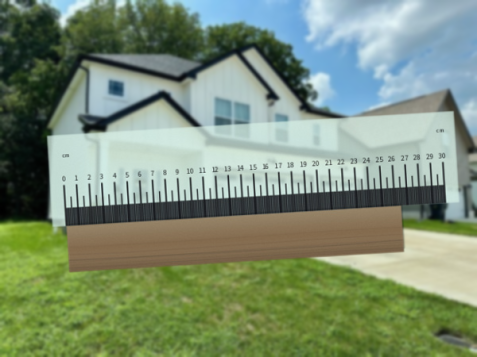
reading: cm 26.5
